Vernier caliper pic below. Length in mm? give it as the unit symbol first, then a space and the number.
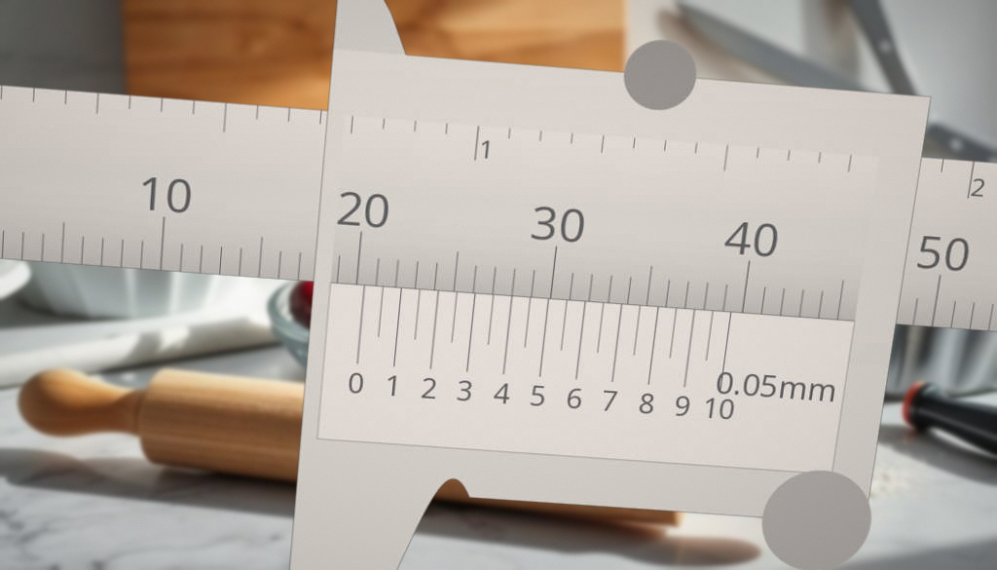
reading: mm 20.4
